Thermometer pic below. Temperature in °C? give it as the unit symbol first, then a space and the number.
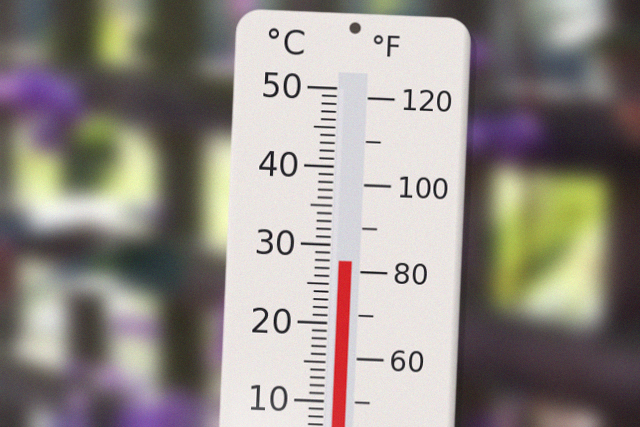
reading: °C 28
